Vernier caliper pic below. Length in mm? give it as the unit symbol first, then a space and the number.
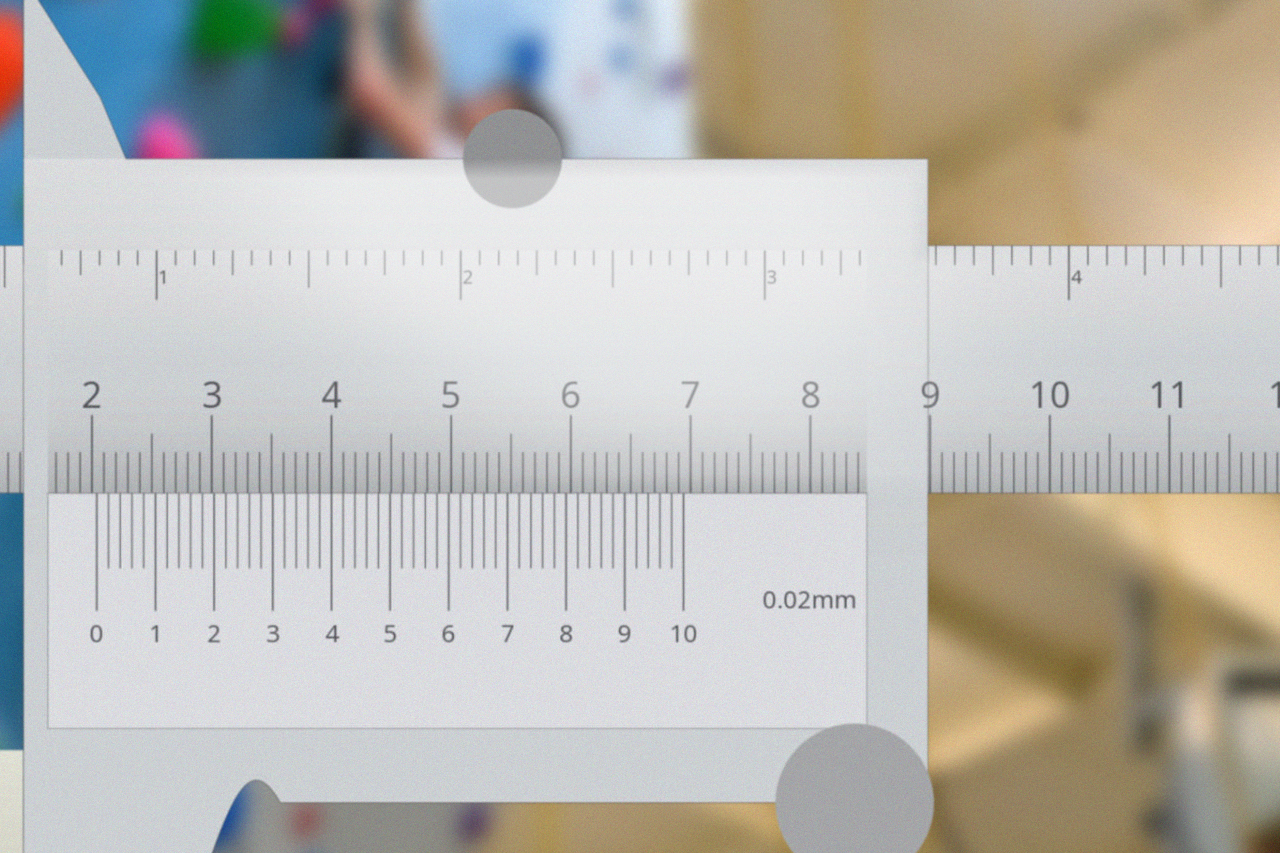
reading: mm 20.4
